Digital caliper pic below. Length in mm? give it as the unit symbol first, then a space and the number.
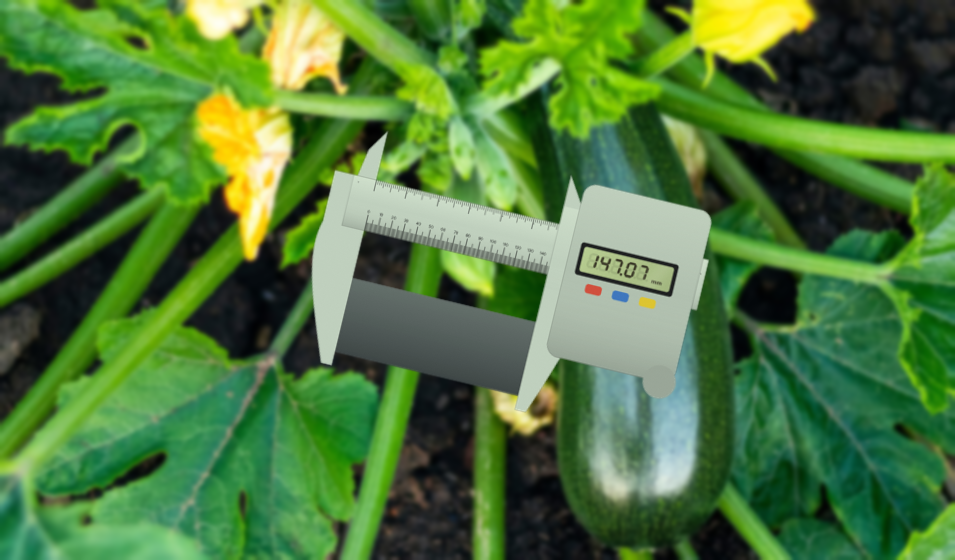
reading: mm 147.07
